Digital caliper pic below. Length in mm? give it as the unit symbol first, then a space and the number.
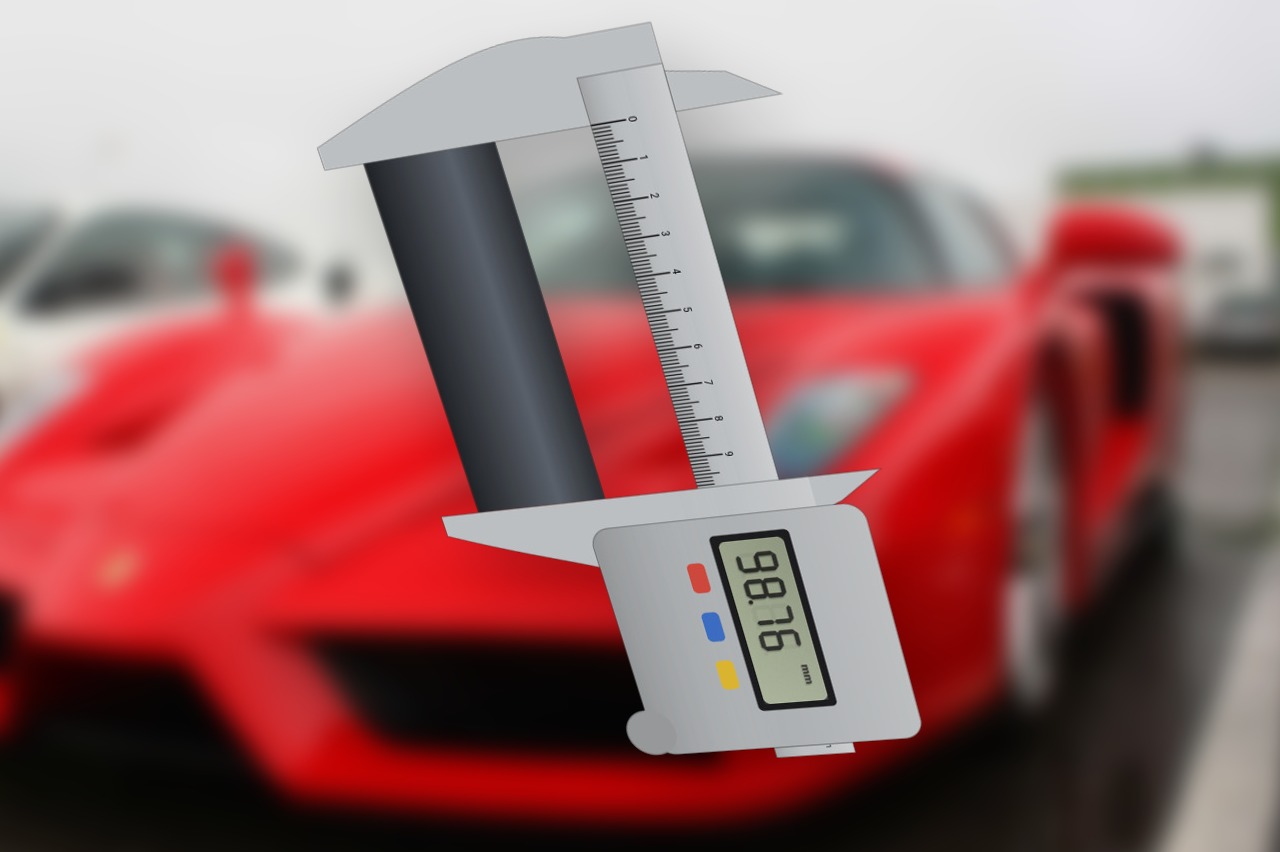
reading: mm 98.76
